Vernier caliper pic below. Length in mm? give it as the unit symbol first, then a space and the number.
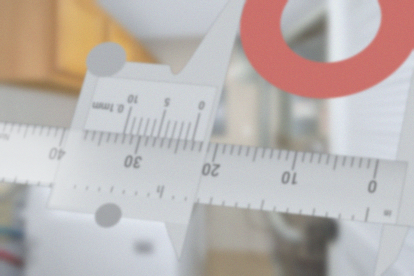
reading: mm 23.2
